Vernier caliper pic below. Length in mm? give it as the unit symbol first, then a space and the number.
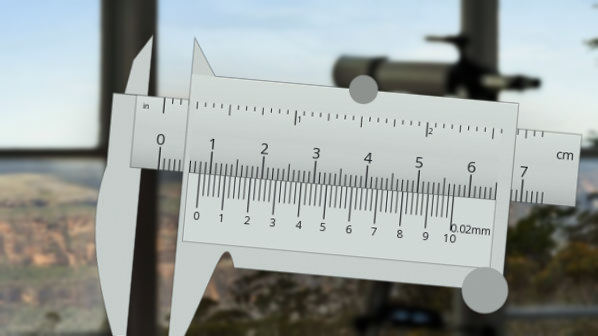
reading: mm 8.0
